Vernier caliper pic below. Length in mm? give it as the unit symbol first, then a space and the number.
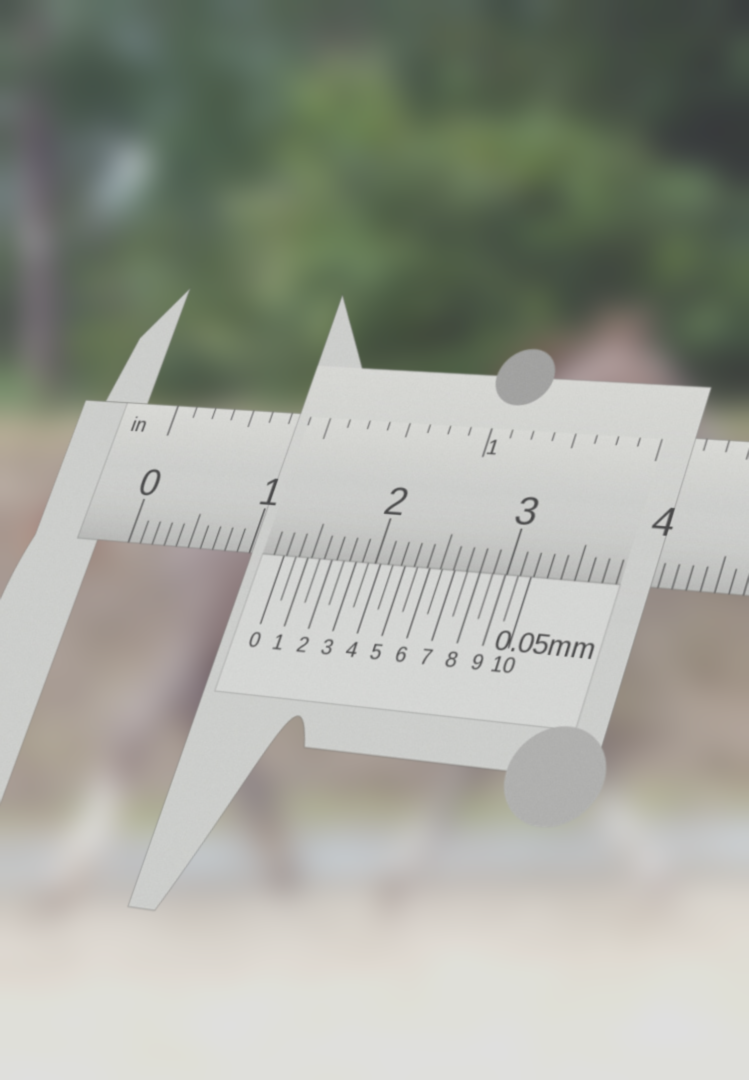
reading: mm 12.8
